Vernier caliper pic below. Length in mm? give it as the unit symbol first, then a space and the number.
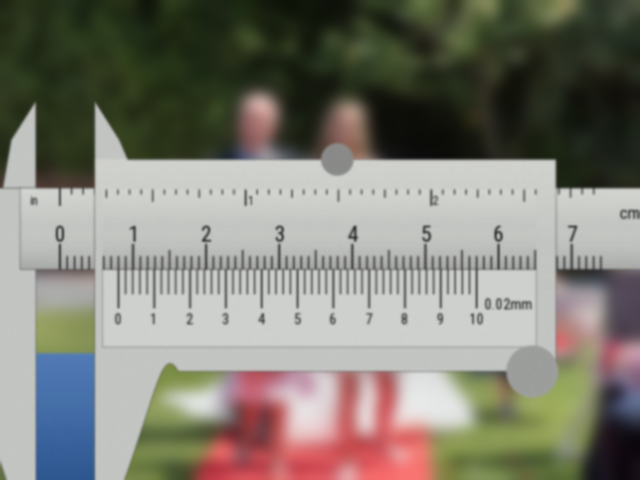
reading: mm 8.0
